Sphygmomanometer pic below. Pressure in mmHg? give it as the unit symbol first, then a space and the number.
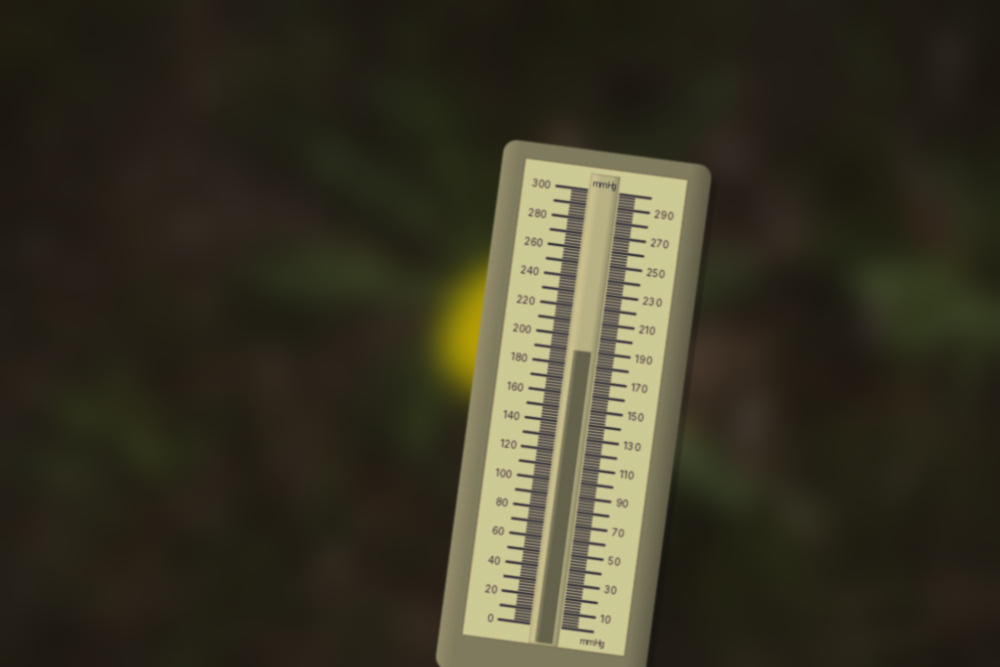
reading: mmHg 190
